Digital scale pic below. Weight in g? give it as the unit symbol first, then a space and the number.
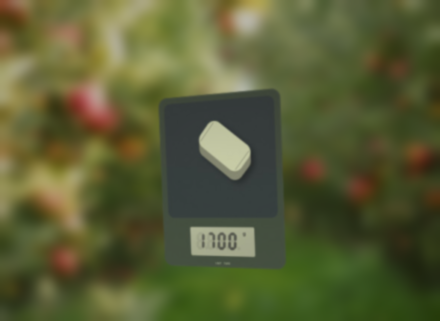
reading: g 1700
